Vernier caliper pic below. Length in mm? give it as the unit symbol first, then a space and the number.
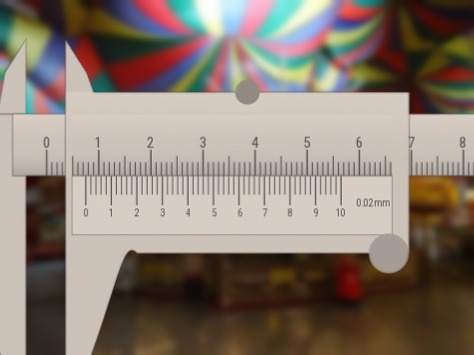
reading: mm 7.5
